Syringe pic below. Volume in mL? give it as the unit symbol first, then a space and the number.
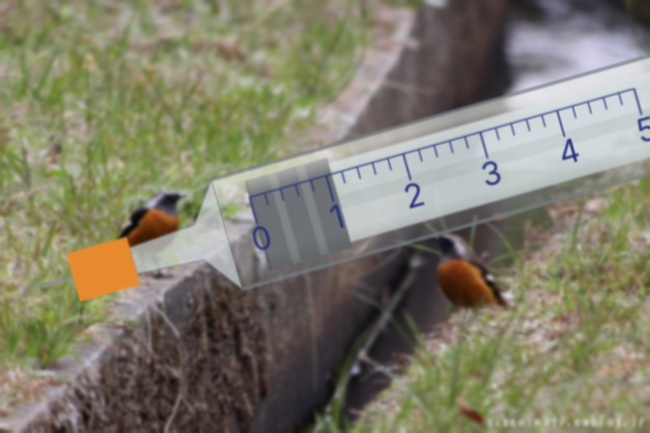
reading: mL 0
